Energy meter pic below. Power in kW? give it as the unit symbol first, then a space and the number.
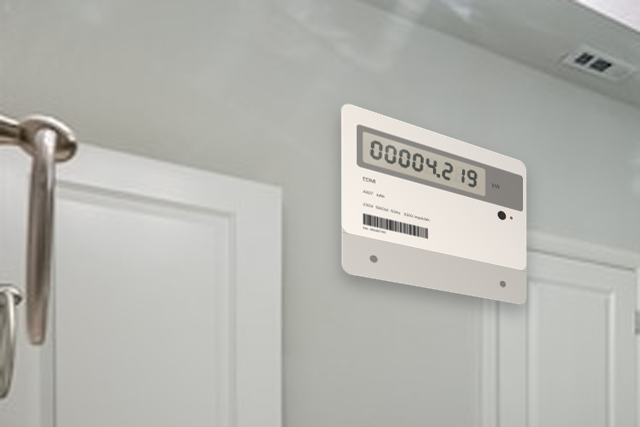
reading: kW 4.219
